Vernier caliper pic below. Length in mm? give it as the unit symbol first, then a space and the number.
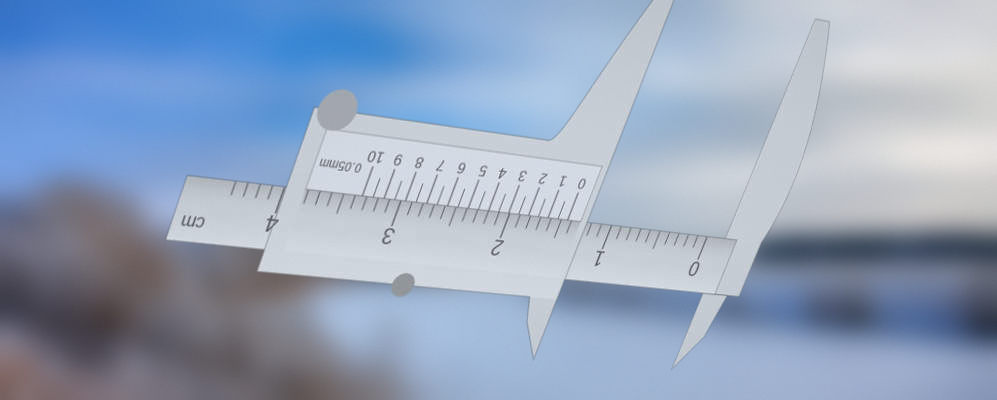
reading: mm 14.4
